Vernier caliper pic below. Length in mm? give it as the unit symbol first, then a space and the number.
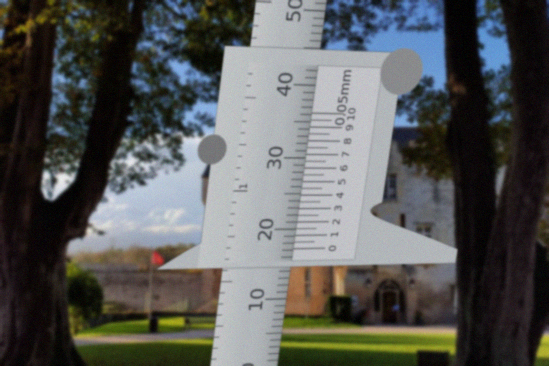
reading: mm 17.2
